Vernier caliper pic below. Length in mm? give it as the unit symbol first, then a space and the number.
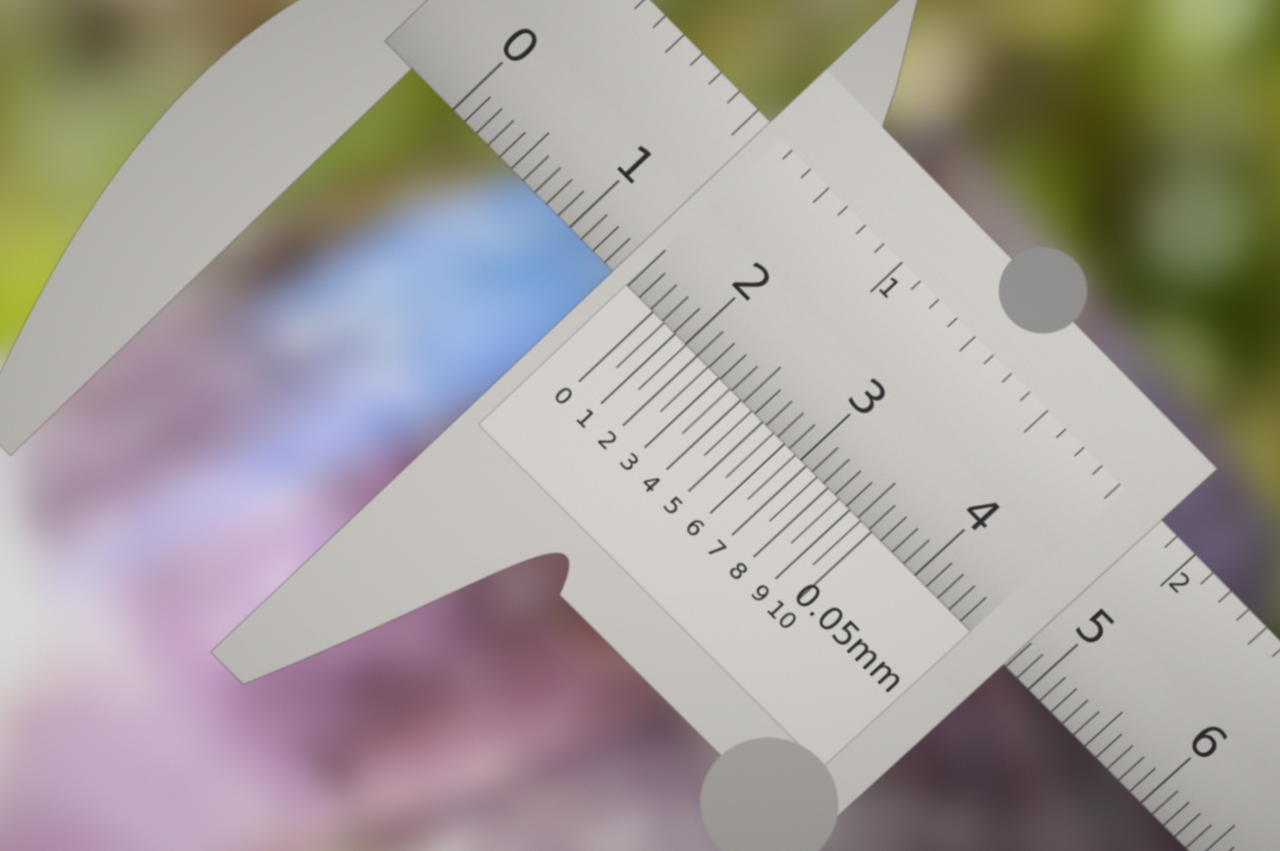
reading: mm 17.2
